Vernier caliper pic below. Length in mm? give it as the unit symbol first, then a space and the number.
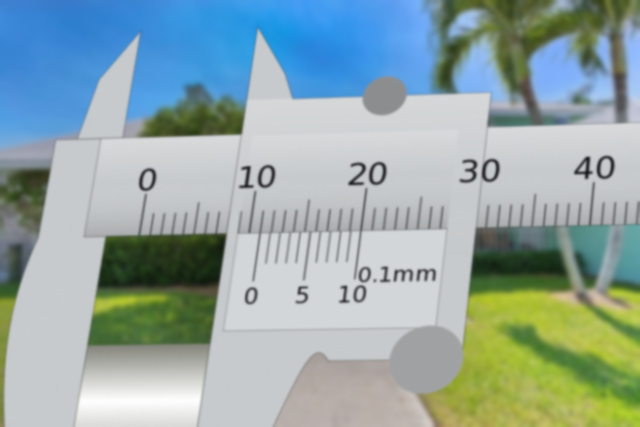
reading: mm 11.0
